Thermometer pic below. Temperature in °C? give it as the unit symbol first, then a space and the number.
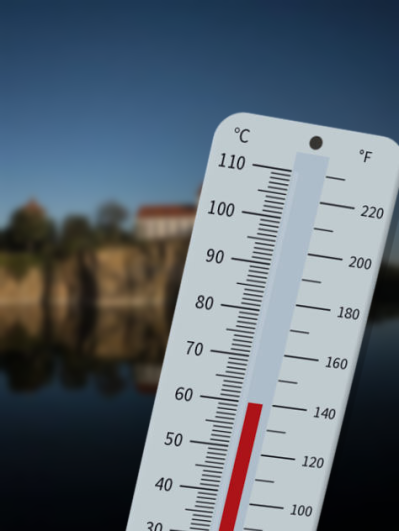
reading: °C 60
